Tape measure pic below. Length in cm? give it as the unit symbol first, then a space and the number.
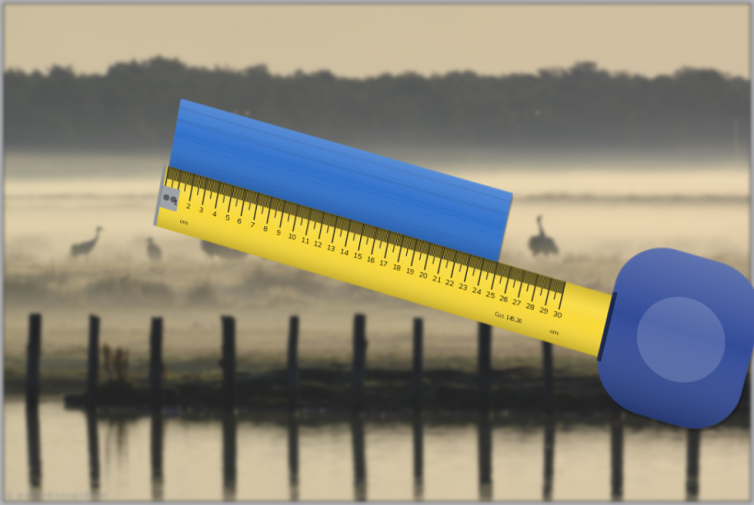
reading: cm 25
